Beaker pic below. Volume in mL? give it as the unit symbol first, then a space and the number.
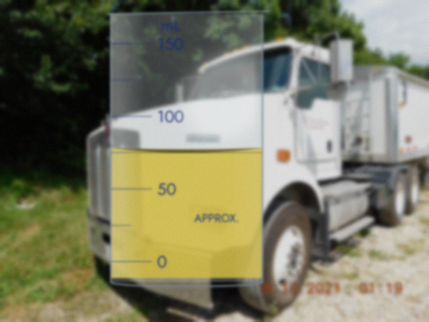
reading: mL 75
